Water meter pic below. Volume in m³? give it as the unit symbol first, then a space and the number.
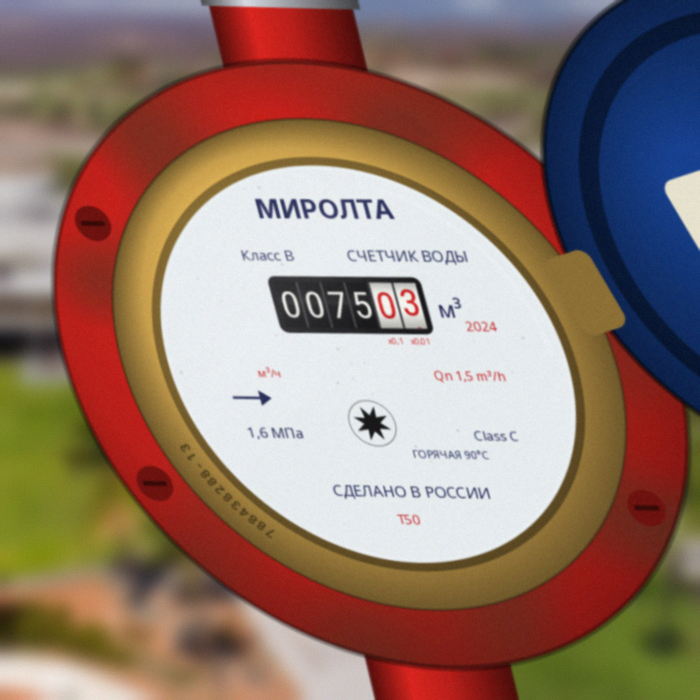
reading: m³ 75.03
